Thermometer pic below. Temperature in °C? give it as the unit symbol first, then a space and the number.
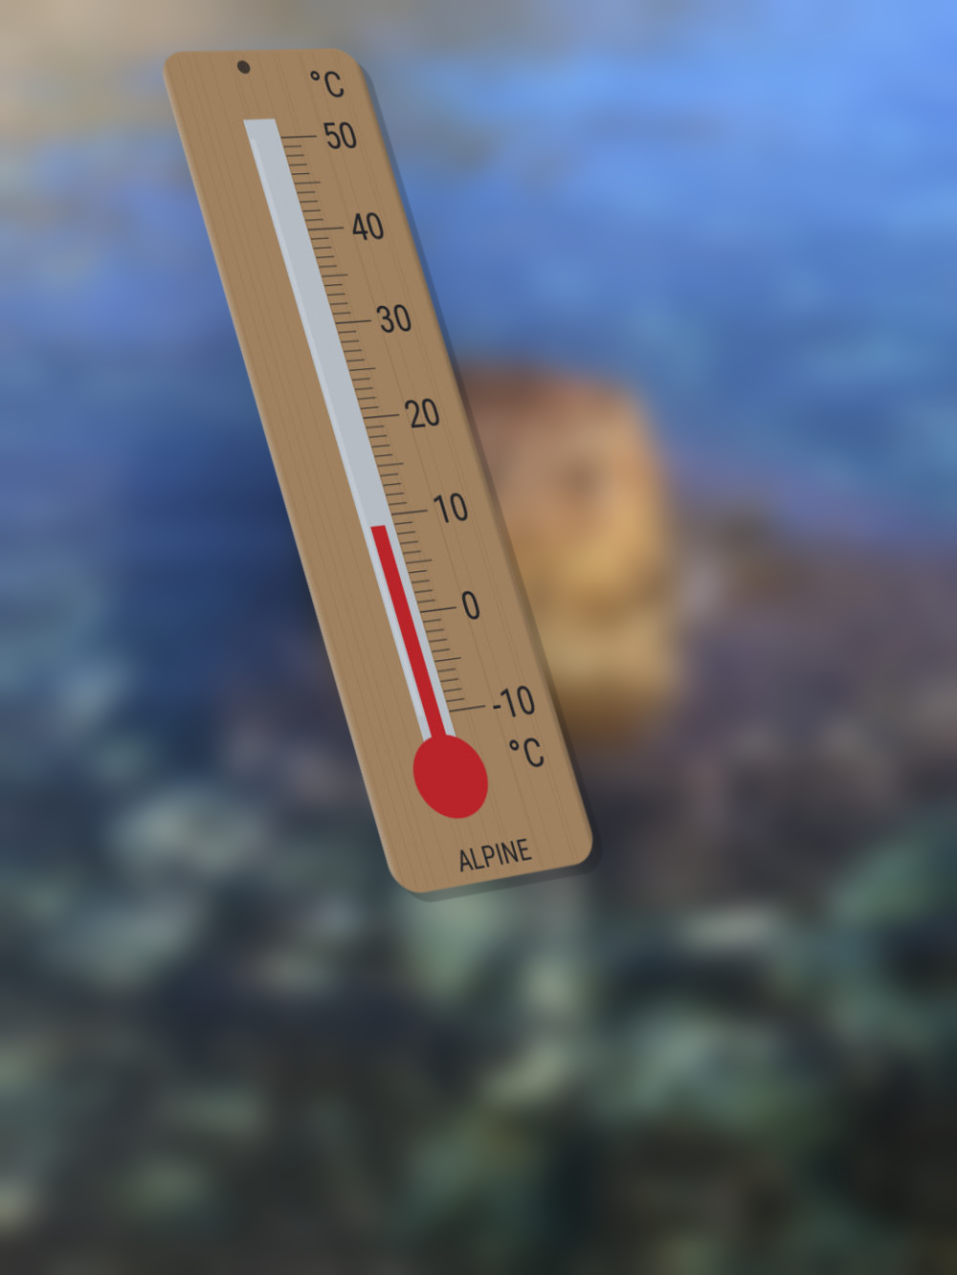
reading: °C 9
